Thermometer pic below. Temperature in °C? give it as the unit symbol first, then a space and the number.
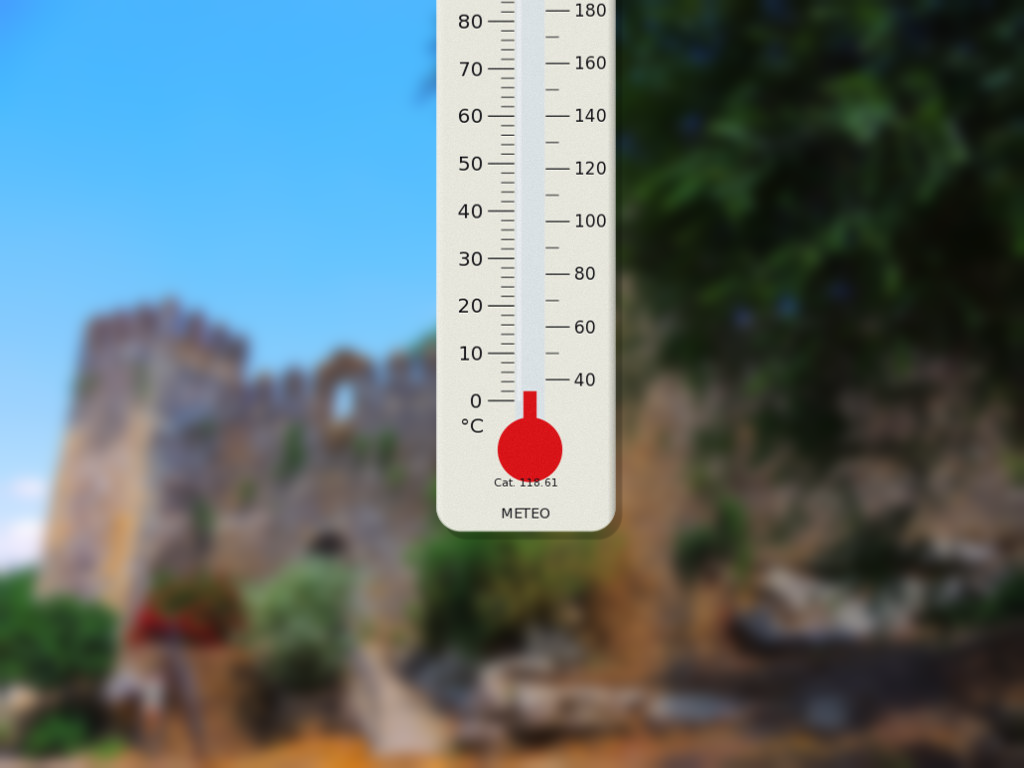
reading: °C 2
